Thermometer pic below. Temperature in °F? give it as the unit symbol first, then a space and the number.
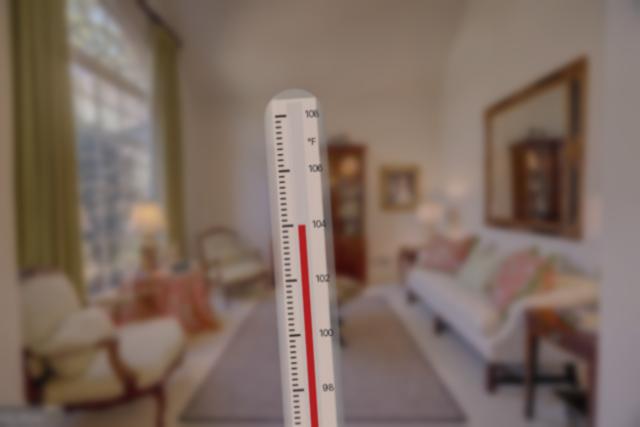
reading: °F 104
